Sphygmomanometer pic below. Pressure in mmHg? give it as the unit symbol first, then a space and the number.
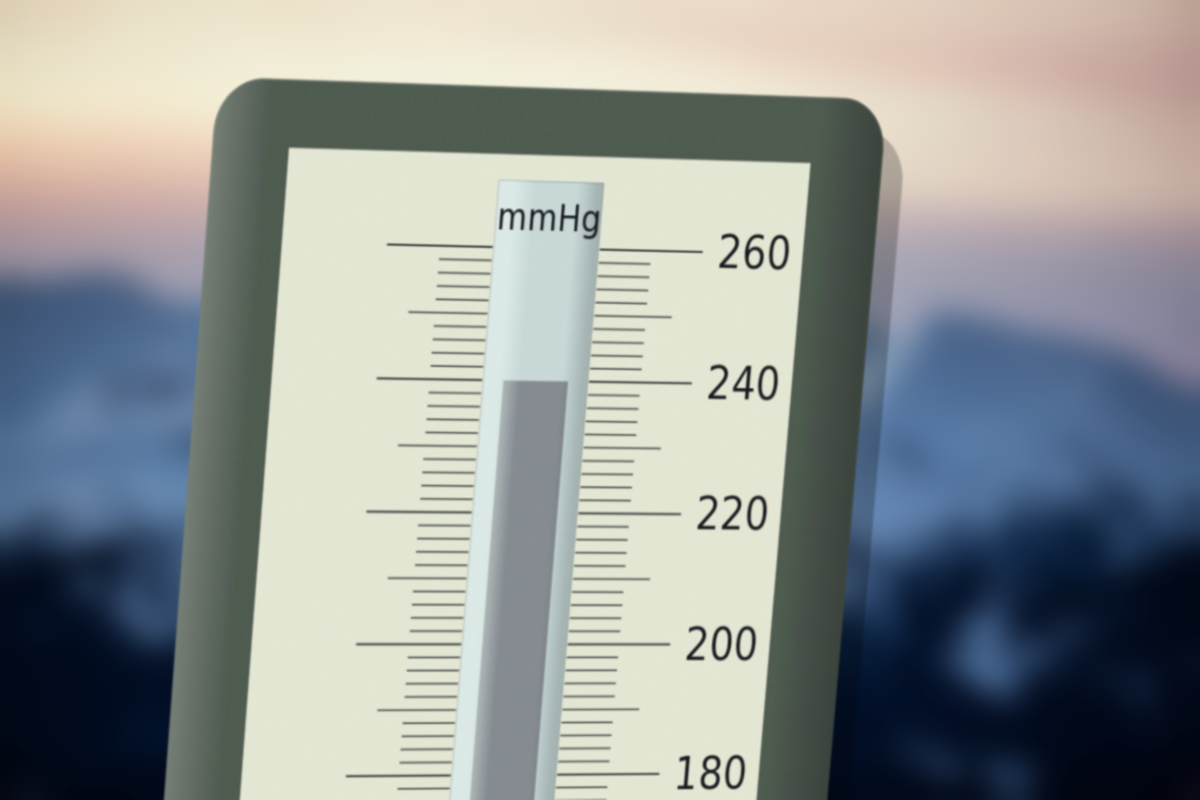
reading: mmHg 240
